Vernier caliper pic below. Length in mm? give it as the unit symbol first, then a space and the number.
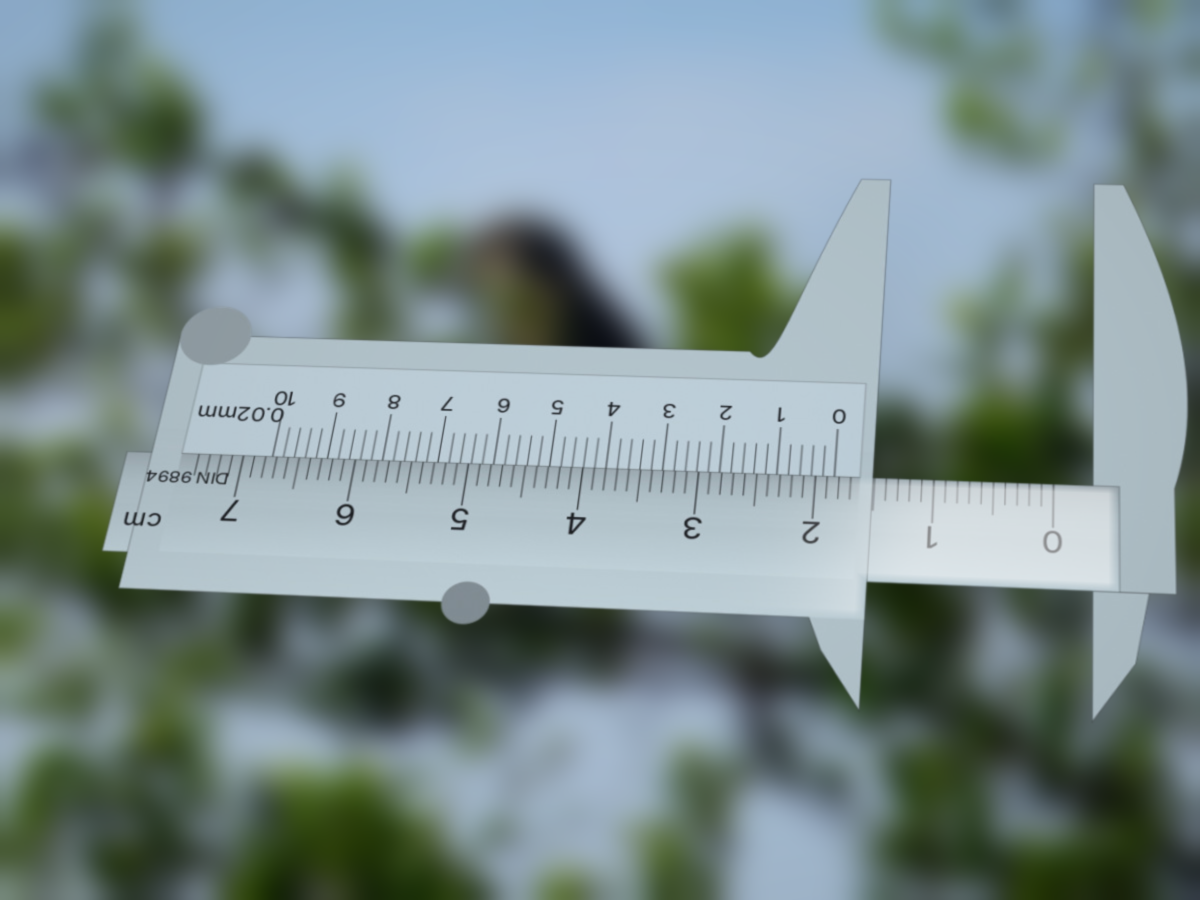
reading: mm 18.4
